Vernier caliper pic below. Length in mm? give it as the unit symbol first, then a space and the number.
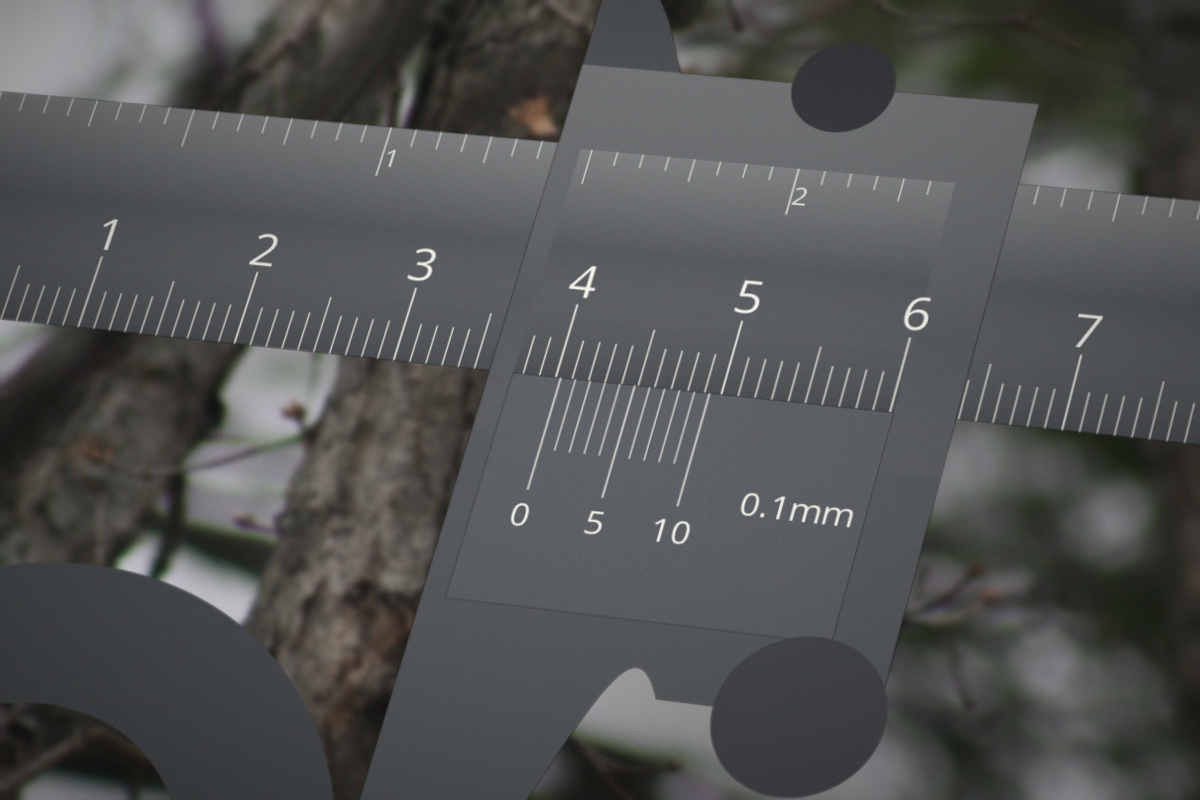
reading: mm 40.3
